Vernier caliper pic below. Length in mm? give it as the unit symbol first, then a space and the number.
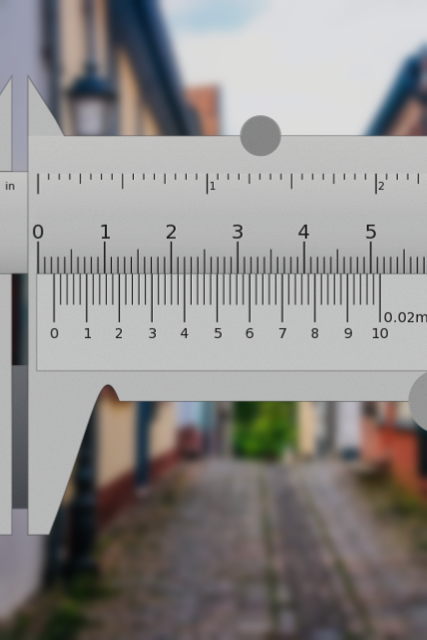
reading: mm 2.4
